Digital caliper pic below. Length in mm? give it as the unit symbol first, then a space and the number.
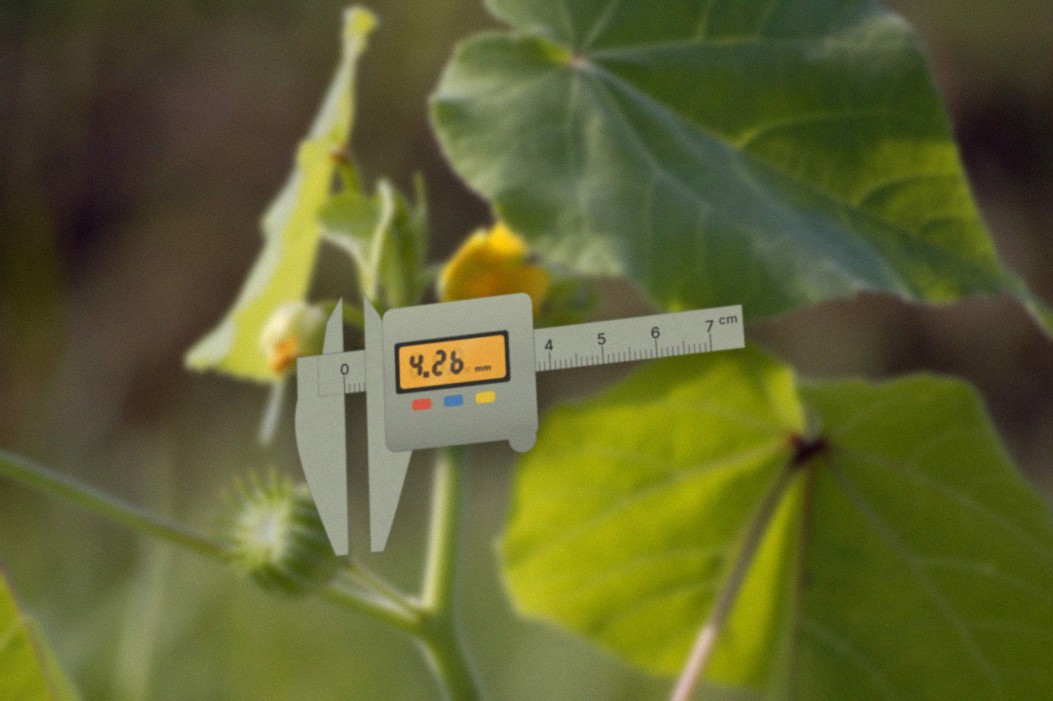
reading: mm 4.26
